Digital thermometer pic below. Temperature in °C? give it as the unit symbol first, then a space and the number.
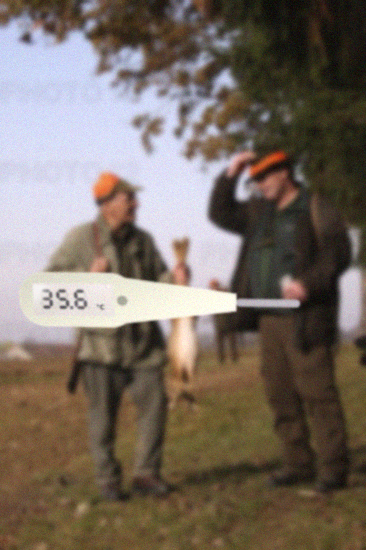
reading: °C 35.6
